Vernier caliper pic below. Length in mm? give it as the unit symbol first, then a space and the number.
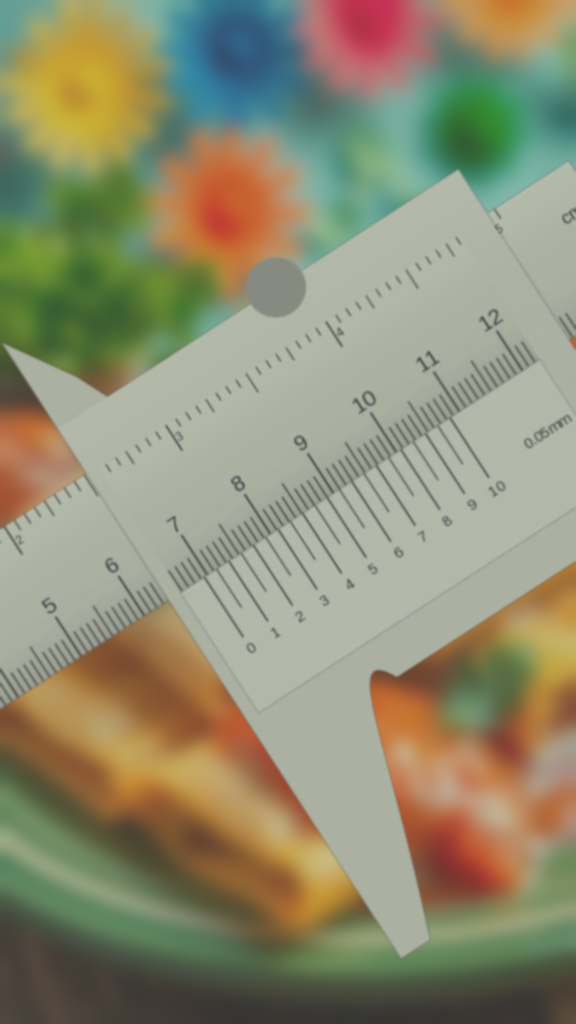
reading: mm 69.5
